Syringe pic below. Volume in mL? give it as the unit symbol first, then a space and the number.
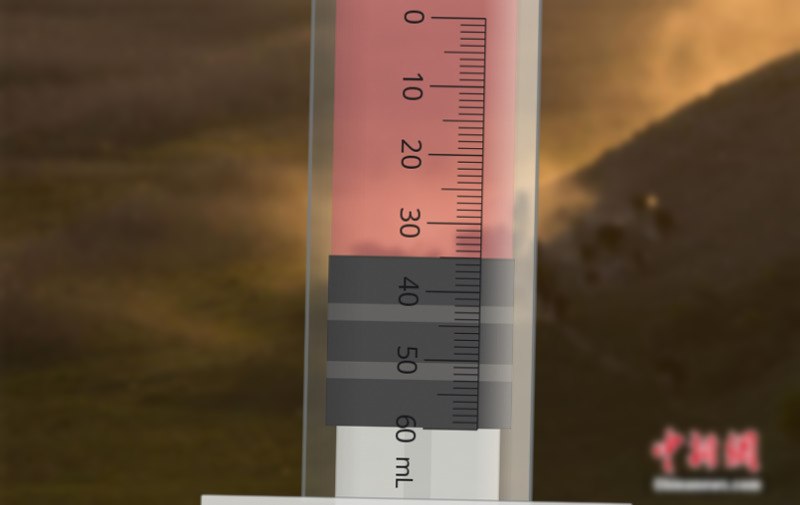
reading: mL 35
